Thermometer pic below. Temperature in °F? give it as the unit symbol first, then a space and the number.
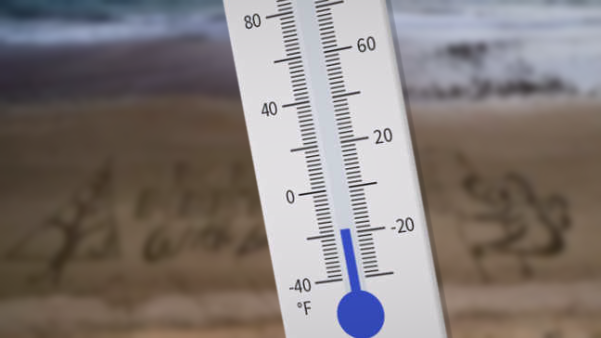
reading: °F -18
